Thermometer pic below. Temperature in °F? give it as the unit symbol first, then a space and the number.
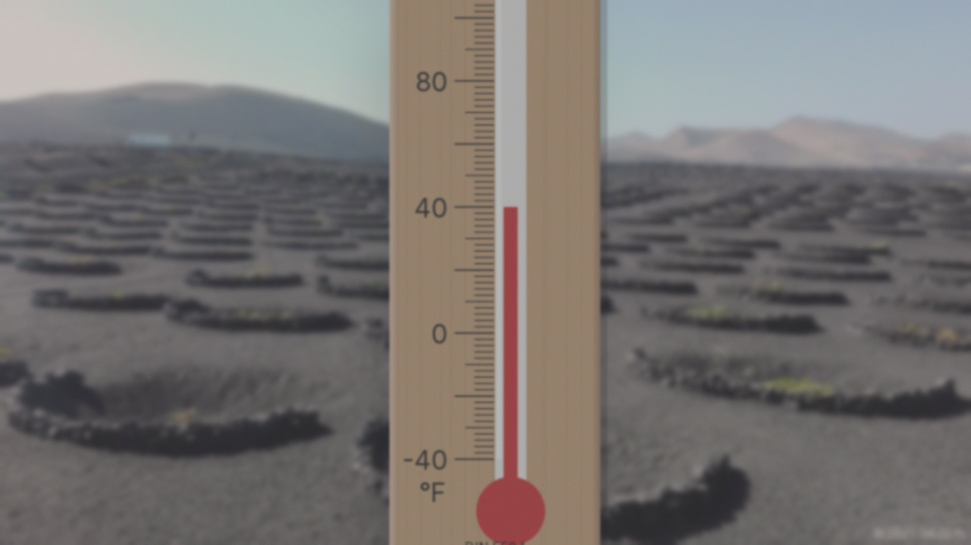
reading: °F 40
